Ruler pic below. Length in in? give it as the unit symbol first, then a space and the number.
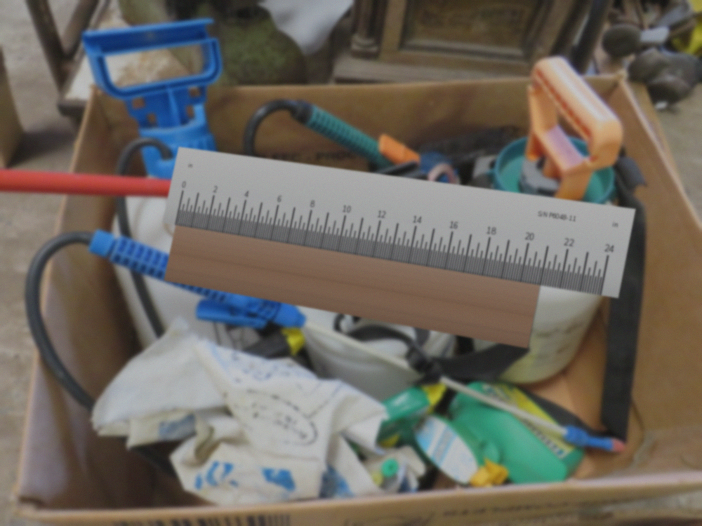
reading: in 21
